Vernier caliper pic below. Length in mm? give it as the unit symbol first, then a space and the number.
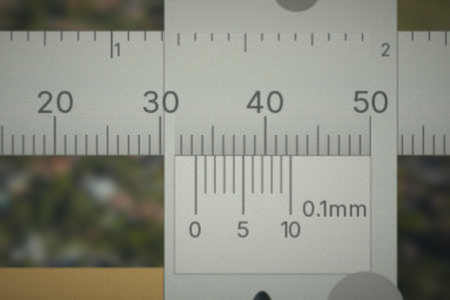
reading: mm 33.4
